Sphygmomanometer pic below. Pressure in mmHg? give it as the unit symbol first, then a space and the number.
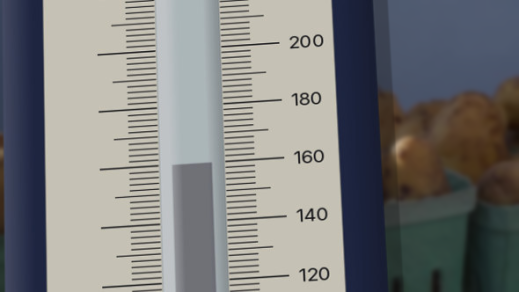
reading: mmHg 160
